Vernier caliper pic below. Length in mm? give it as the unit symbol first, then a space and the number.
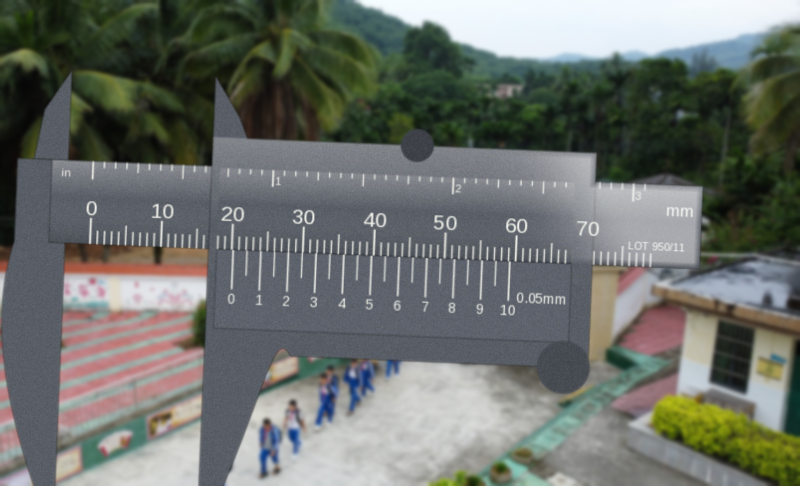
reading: mm 20.2
